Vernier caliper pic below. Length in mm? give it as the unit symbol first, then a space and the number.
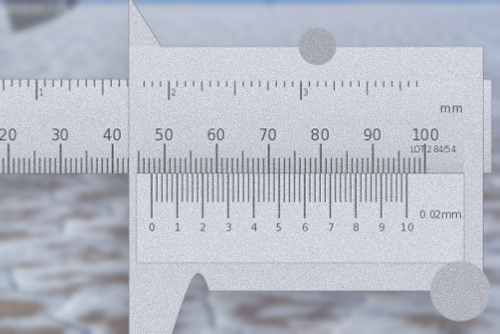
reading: mm 47.5
